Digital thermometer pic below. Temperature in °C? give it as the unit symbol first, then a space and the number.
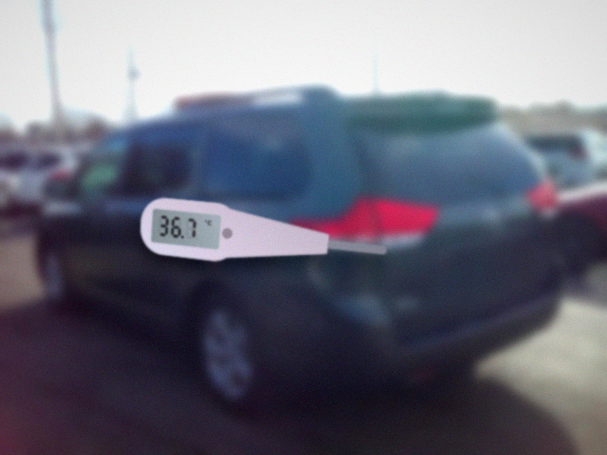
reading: °C 36.7
